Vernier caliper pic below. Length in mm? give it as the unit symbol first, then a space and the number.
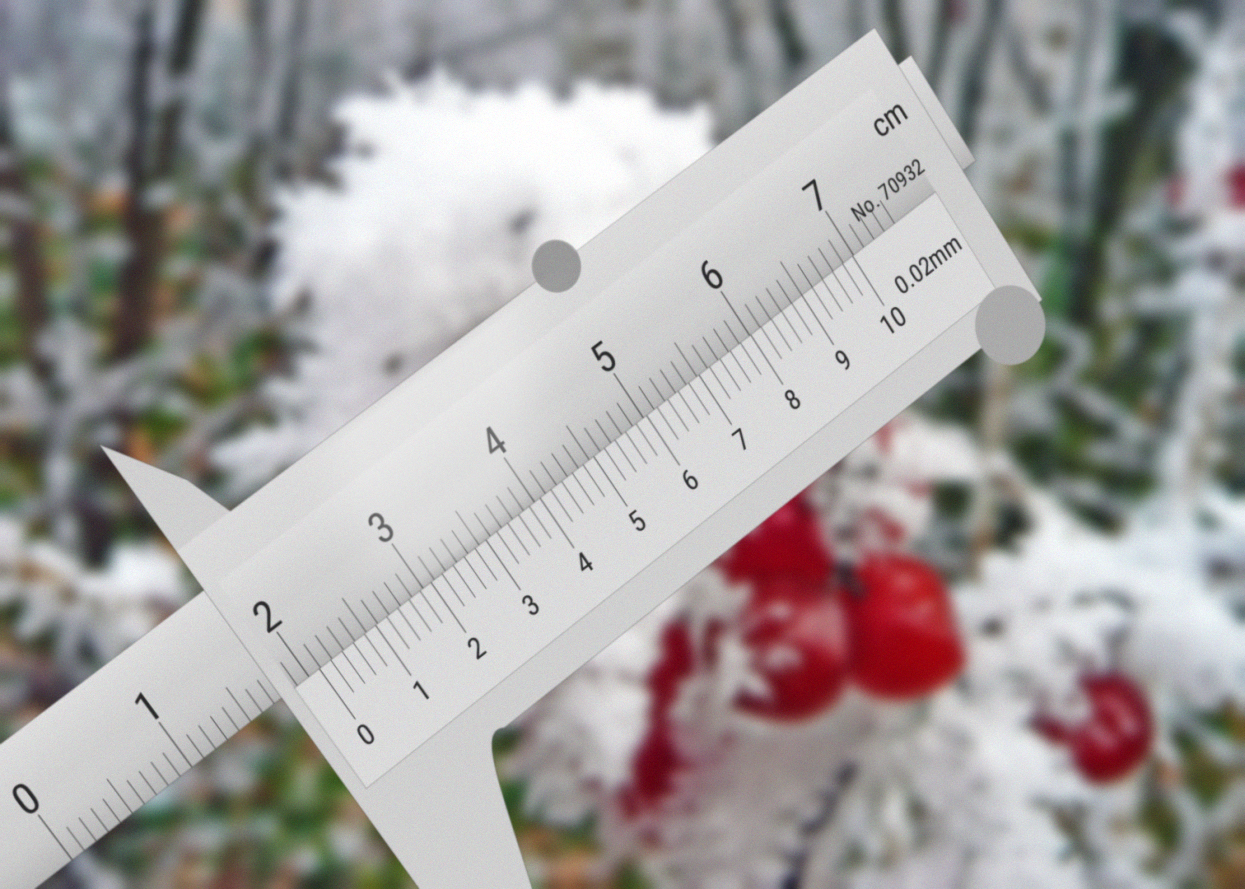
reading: mm 20.9
